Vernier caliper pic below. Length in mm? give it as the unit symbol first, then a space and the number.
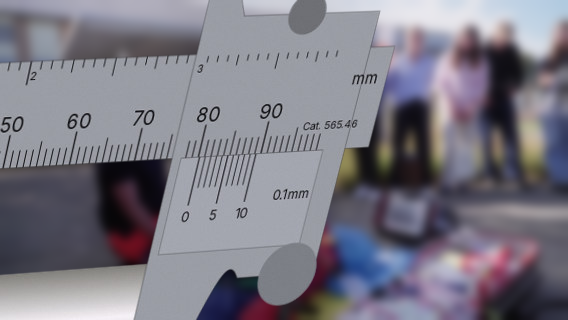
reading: mm 80.2
